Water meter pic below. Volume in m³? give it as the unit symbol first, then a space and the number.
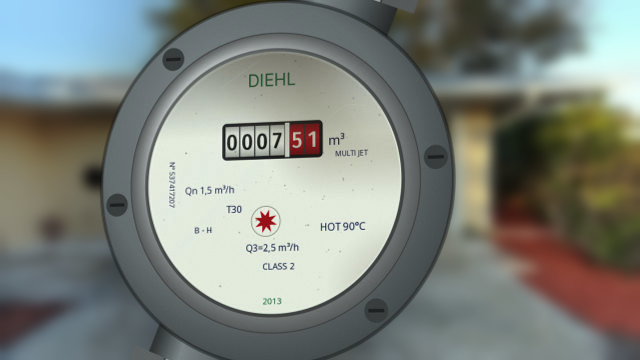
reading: m³ 7.51
